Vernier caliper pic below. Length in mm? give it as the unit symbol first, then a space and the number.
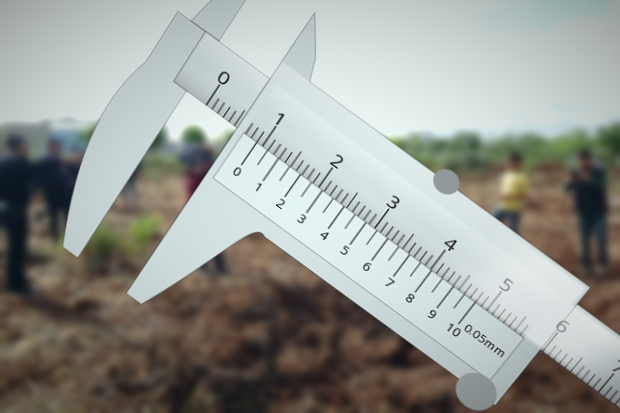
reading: mm 9.0
